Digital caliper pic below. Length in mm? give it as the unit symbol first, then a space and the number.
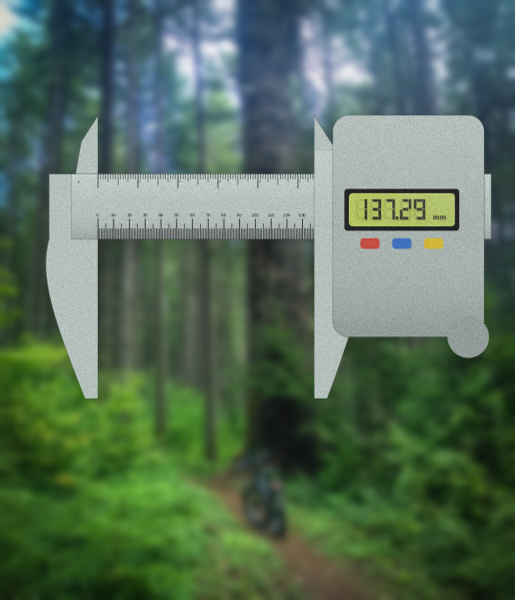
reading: mm 137.29
